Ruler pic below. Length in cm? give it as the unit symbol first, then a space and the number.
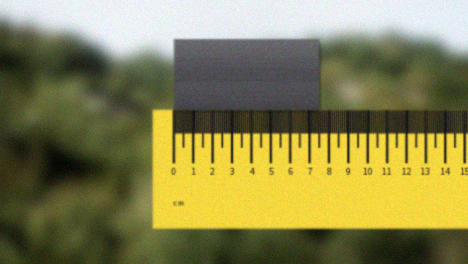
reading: cm 7.5
